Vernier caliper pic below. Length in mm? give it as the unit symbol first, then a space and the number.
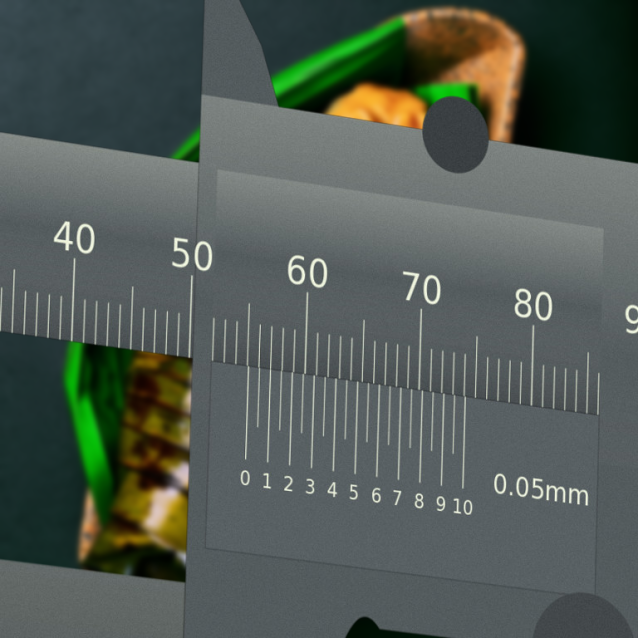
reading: mm 55.1
